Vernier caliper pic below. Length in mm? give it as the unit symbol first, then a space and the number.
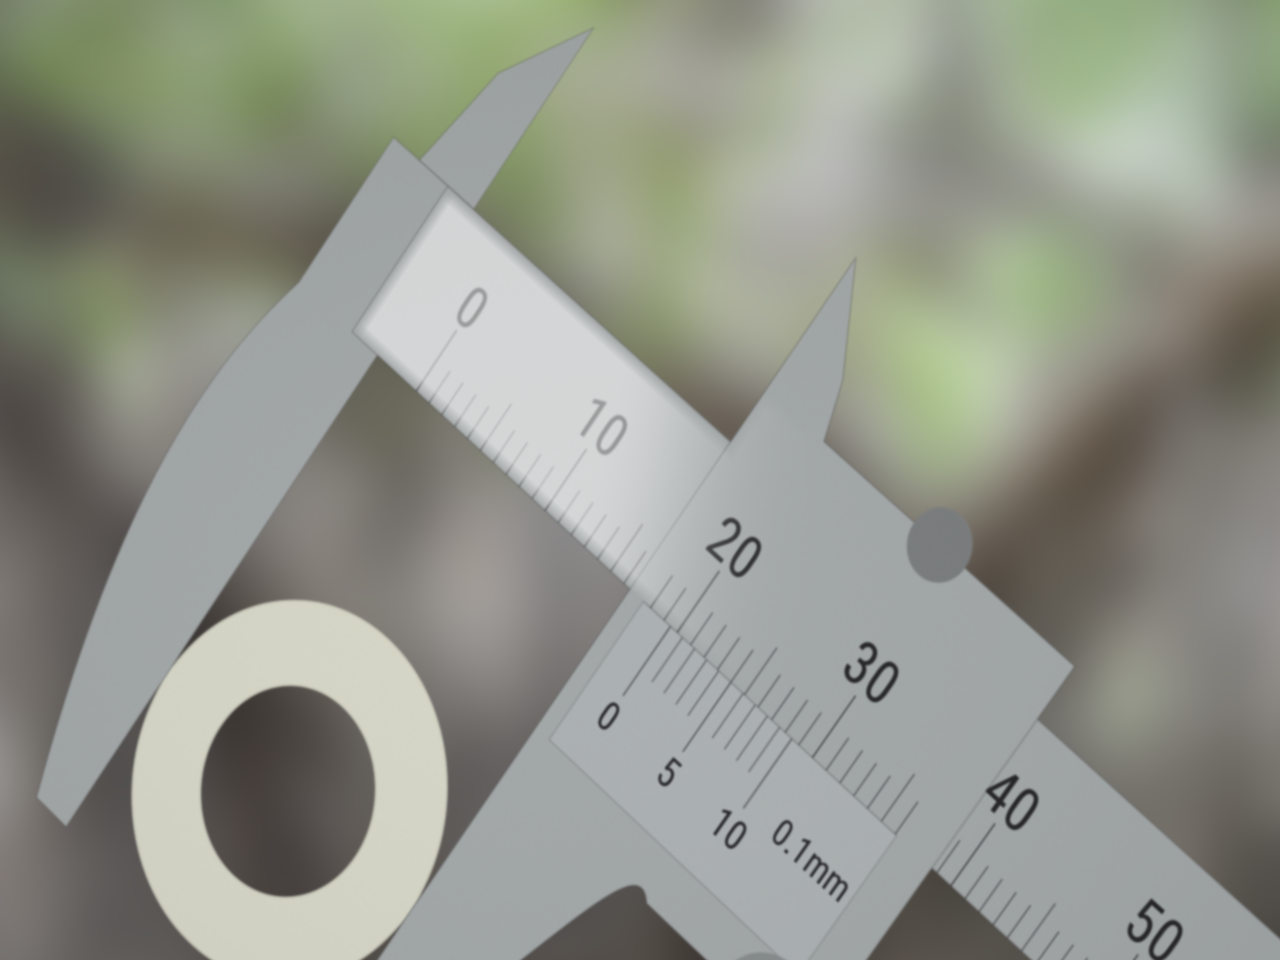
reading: mm 19.5
